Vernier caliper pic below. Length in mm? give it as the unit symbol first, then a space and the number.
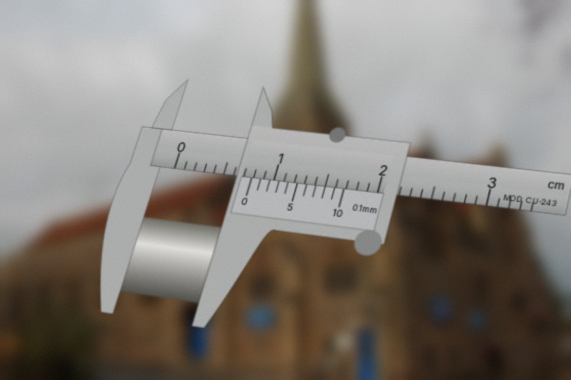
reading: mm 7.8
